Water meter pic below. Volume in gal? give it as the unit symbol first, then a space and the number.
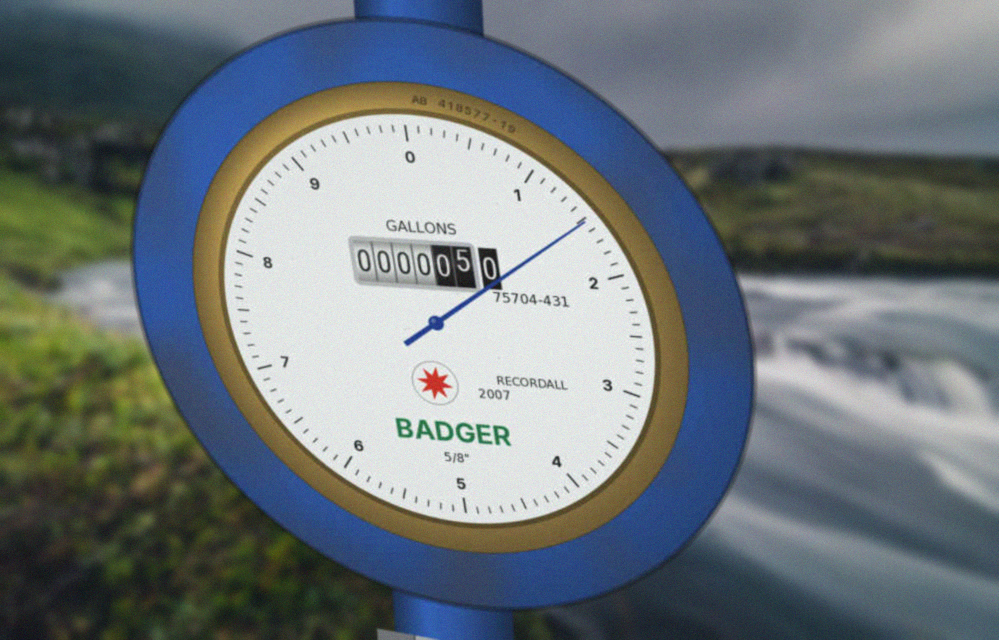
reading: gal 51.5
